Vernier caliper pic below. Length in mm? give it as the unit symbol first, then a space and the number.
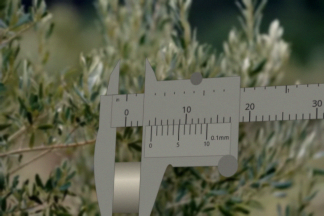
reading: mm 4.4
